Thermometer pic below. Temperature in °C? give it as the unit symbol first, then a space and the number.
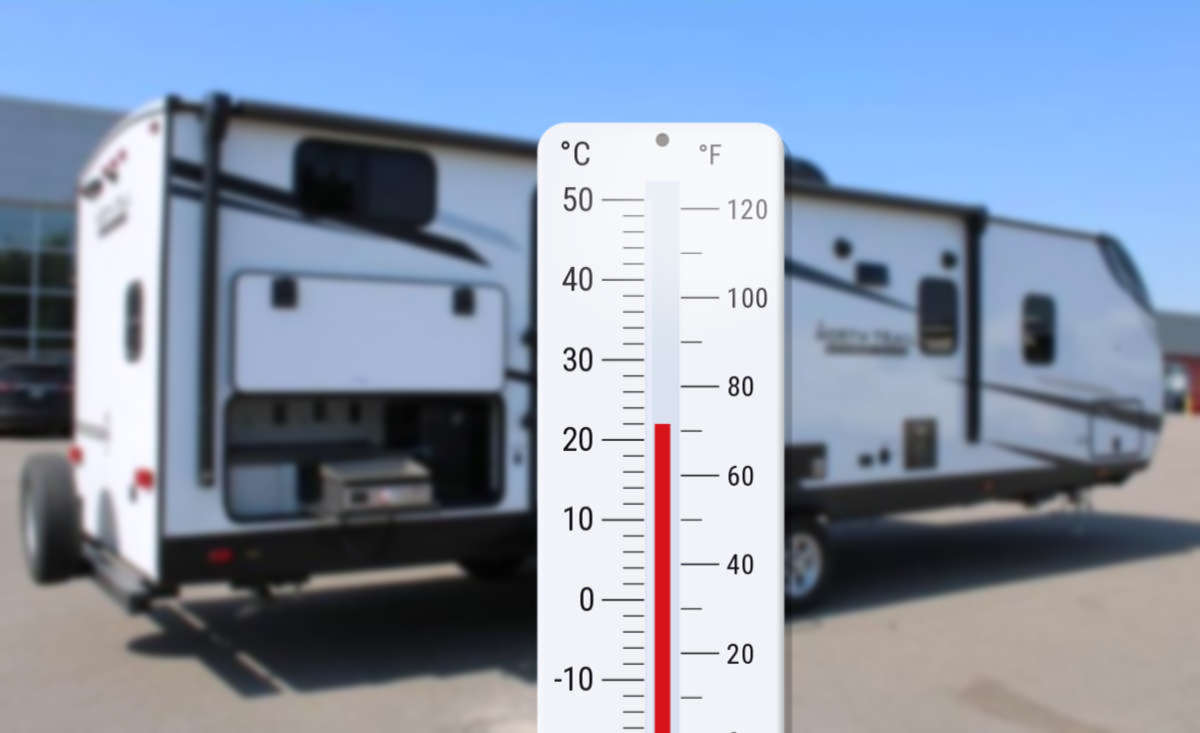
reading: °C 22
